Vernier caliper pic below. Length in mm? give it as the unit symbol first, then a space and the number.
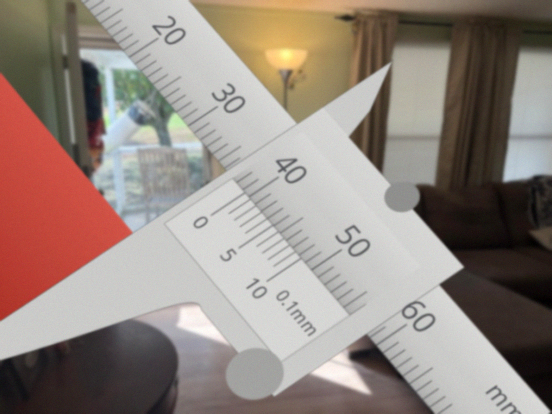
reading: mm 39.4
